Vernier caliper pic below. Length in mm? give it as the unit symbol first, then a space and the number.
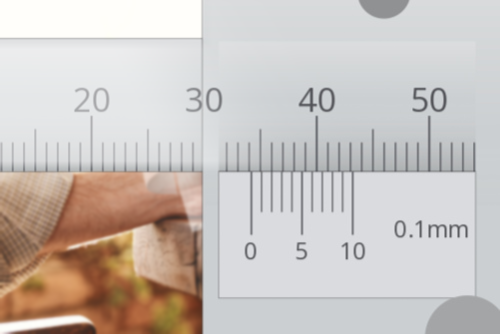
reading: mm 34.2
